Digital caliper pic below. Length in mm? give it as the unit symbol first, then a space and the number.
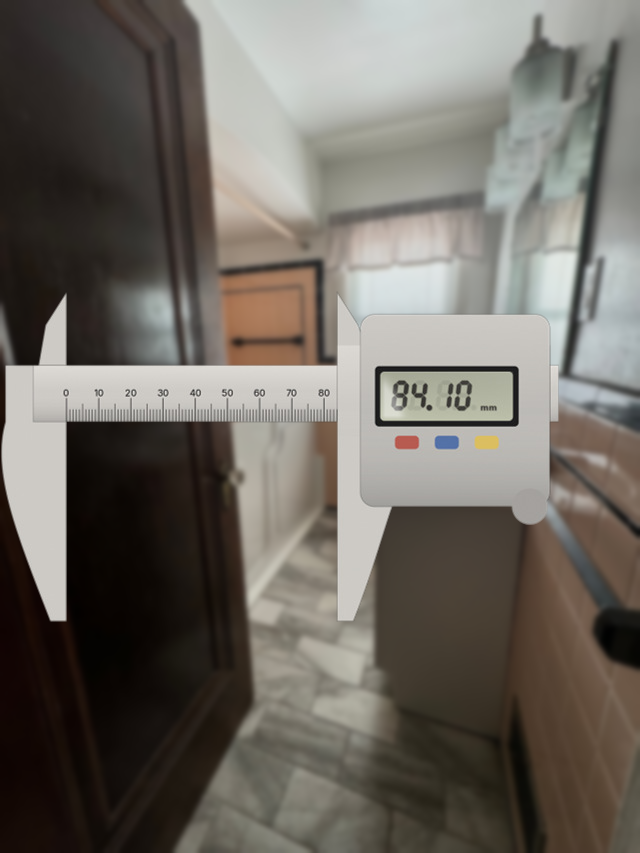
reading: mm 84.10
